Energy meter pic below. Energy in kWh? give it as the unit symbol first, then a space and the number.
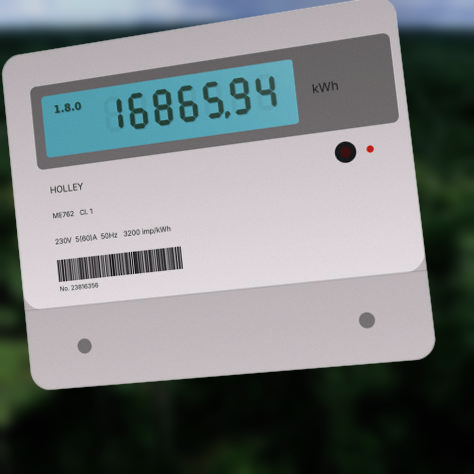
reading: kWh 16865.94
